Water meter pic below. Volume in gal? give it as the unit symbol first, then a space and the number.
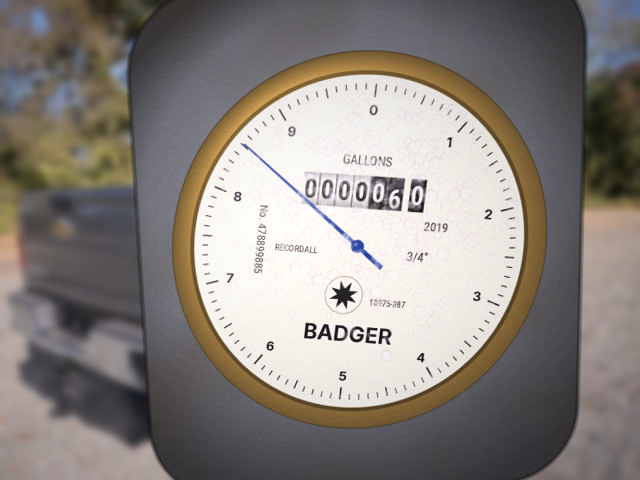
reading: gal 58.5
